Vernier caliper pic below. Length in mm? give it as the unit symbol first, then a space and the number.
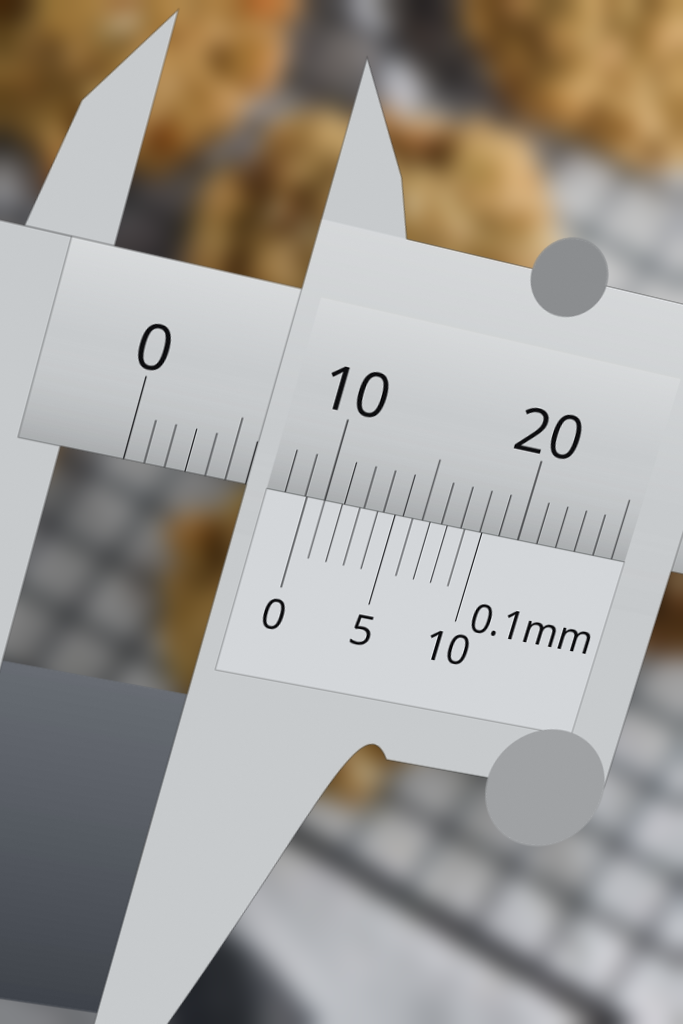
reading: mm 9.1
